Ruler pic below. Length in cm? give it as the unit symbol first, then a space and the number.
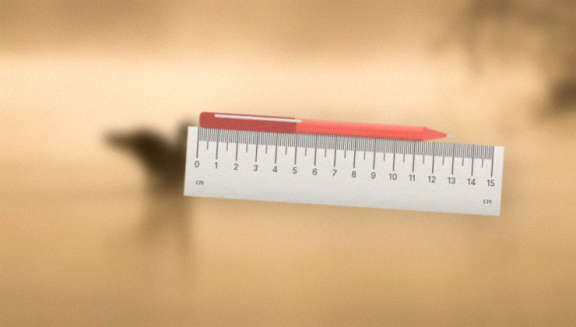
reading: cm 13
